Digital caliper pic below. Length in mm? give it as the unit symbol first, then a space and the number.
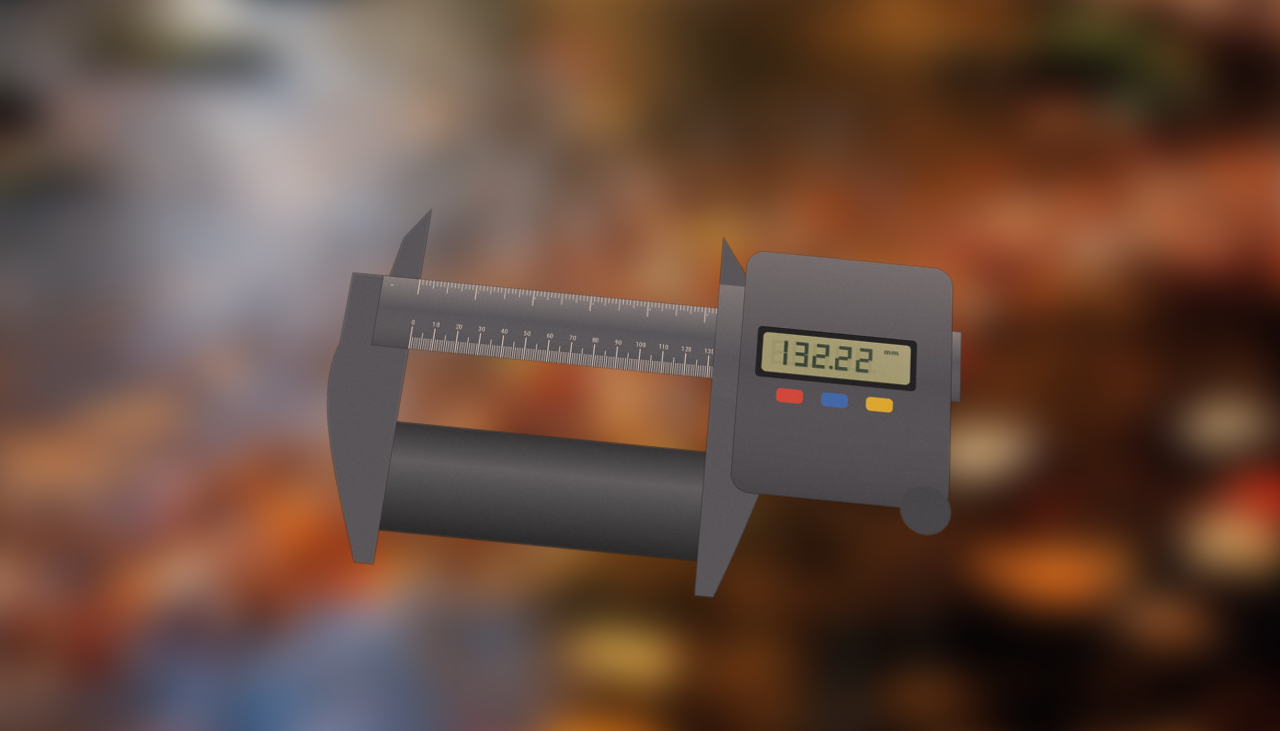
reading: mm 132.22
